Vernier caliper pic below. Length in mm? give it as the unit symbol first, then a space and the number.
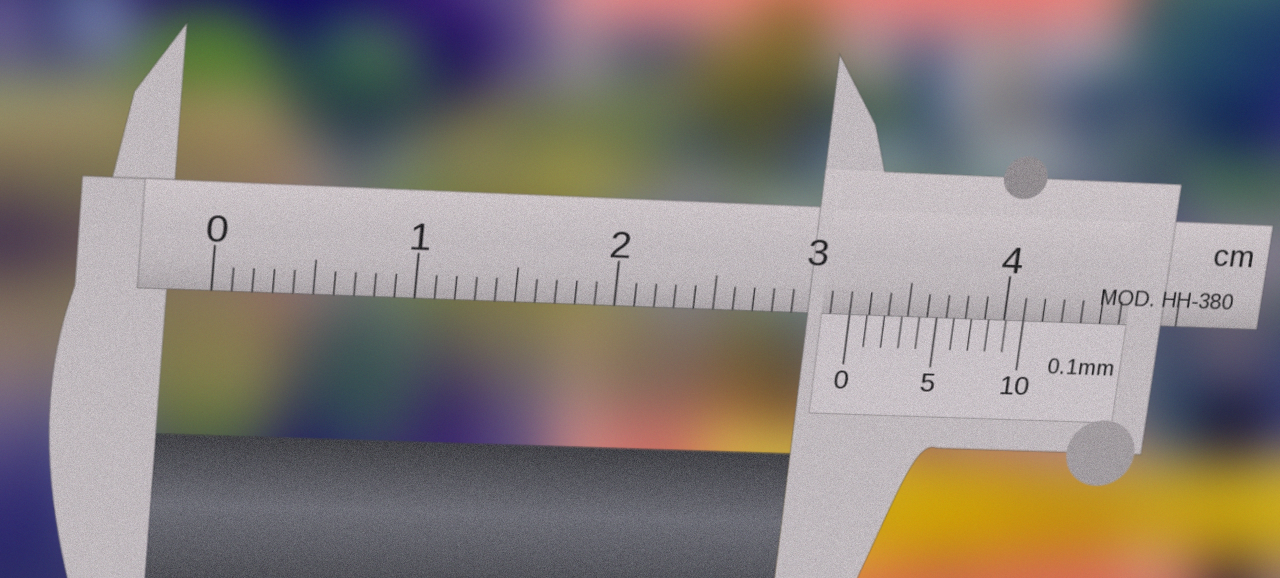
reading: mm 32.0
